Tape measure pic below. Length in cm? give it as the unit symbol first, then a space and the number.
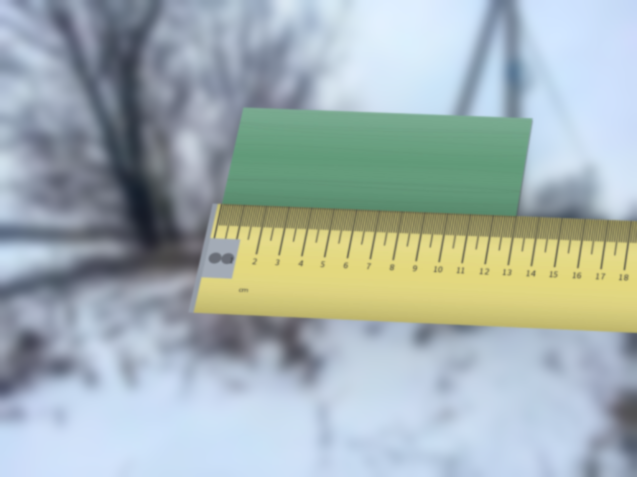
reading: cm 13
